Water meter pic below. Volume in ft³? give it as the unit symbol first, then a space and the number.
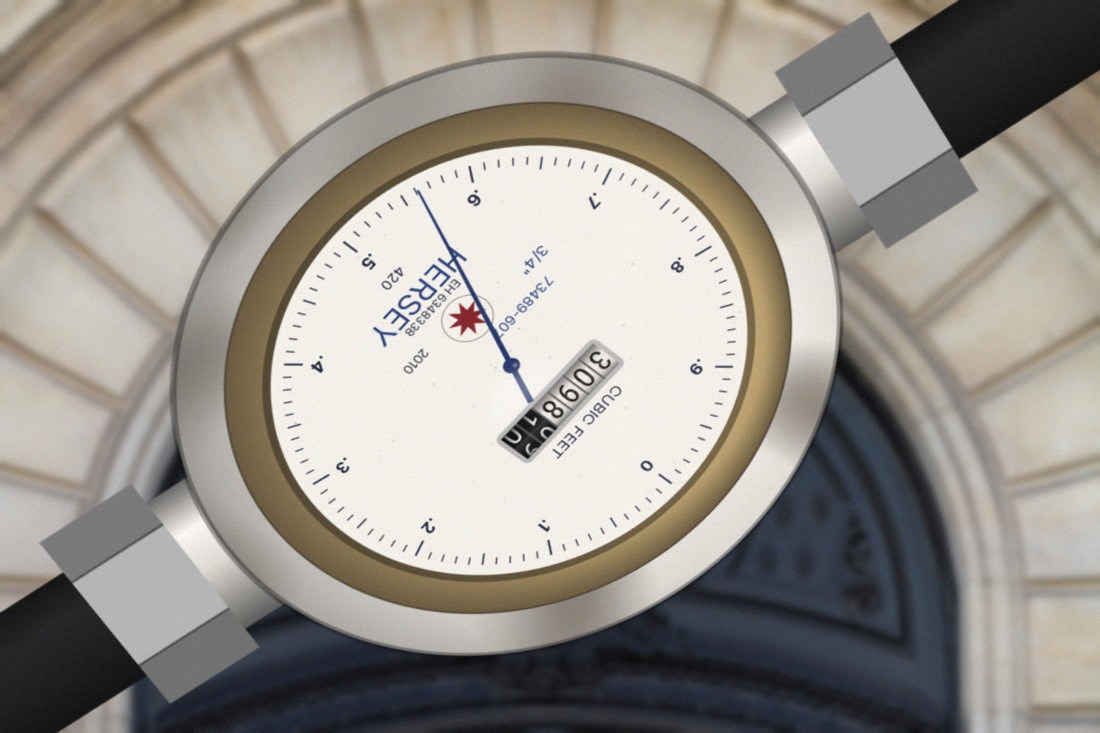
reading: ft³ 309809.56
